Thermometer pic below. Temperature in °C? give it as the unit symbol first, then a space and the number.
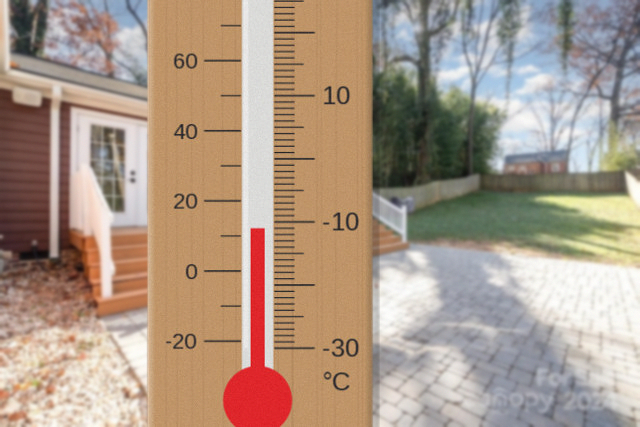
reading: °C -11
